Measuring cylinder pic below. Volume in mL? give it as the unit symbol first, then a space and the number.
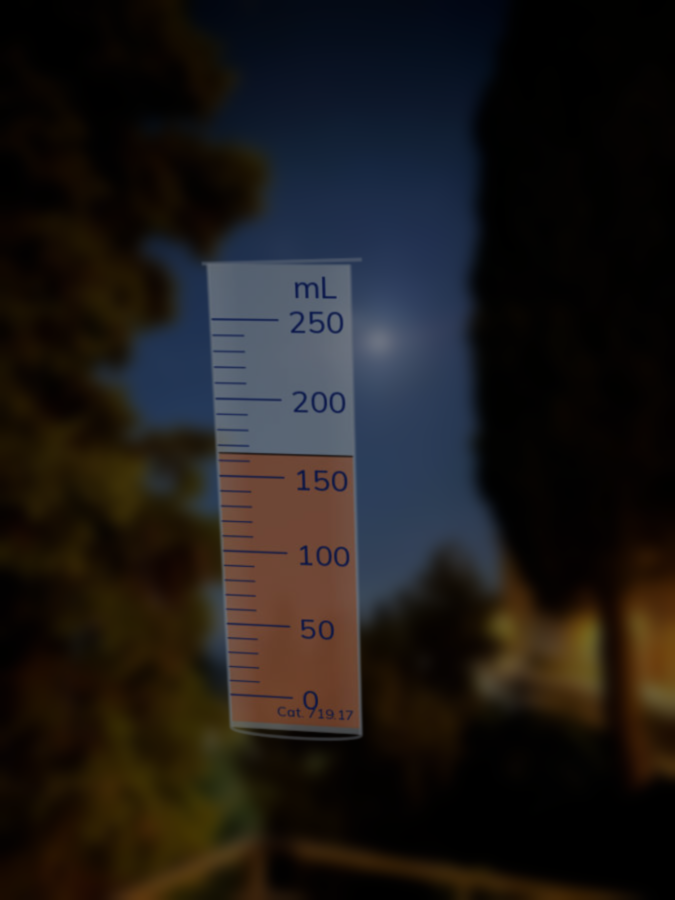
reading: mL 165
